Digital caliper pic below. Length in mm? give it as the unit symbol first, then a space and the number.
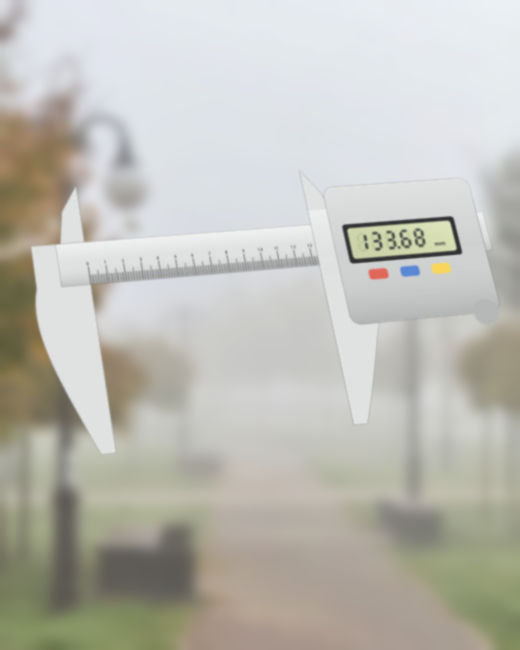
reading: mm 133.68
